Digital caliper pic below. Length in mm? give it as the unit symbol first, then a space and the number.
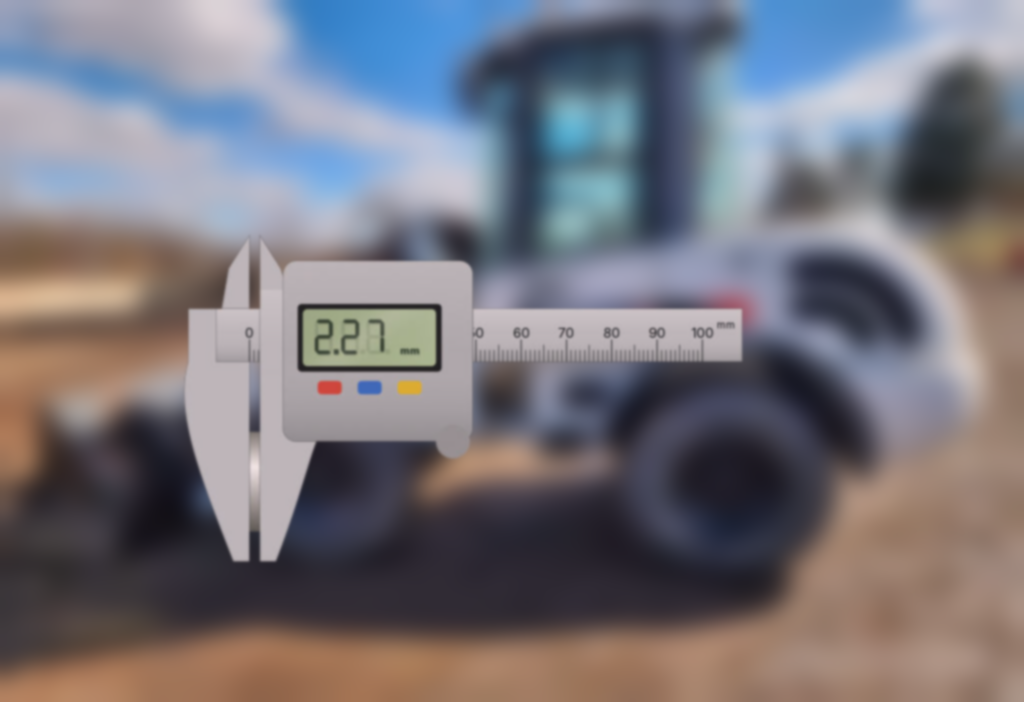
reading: mm 2.27
